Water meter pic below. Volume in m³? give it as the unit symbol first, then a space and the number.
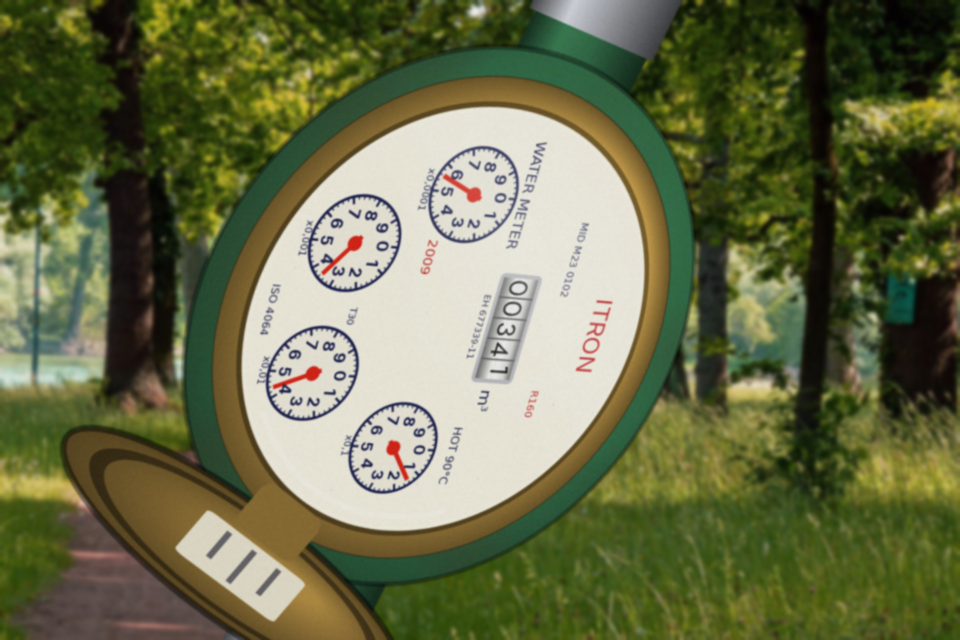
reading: m³ 341.1435
